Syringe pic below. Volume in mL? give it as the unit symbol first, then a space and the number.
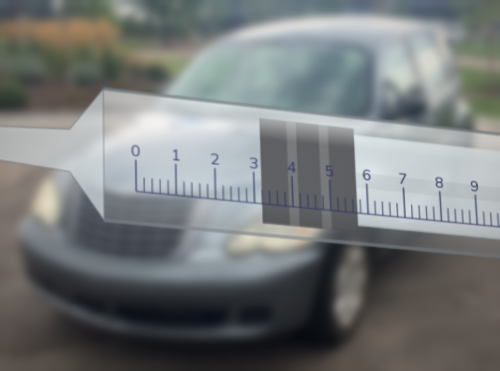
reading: mL 3.2
